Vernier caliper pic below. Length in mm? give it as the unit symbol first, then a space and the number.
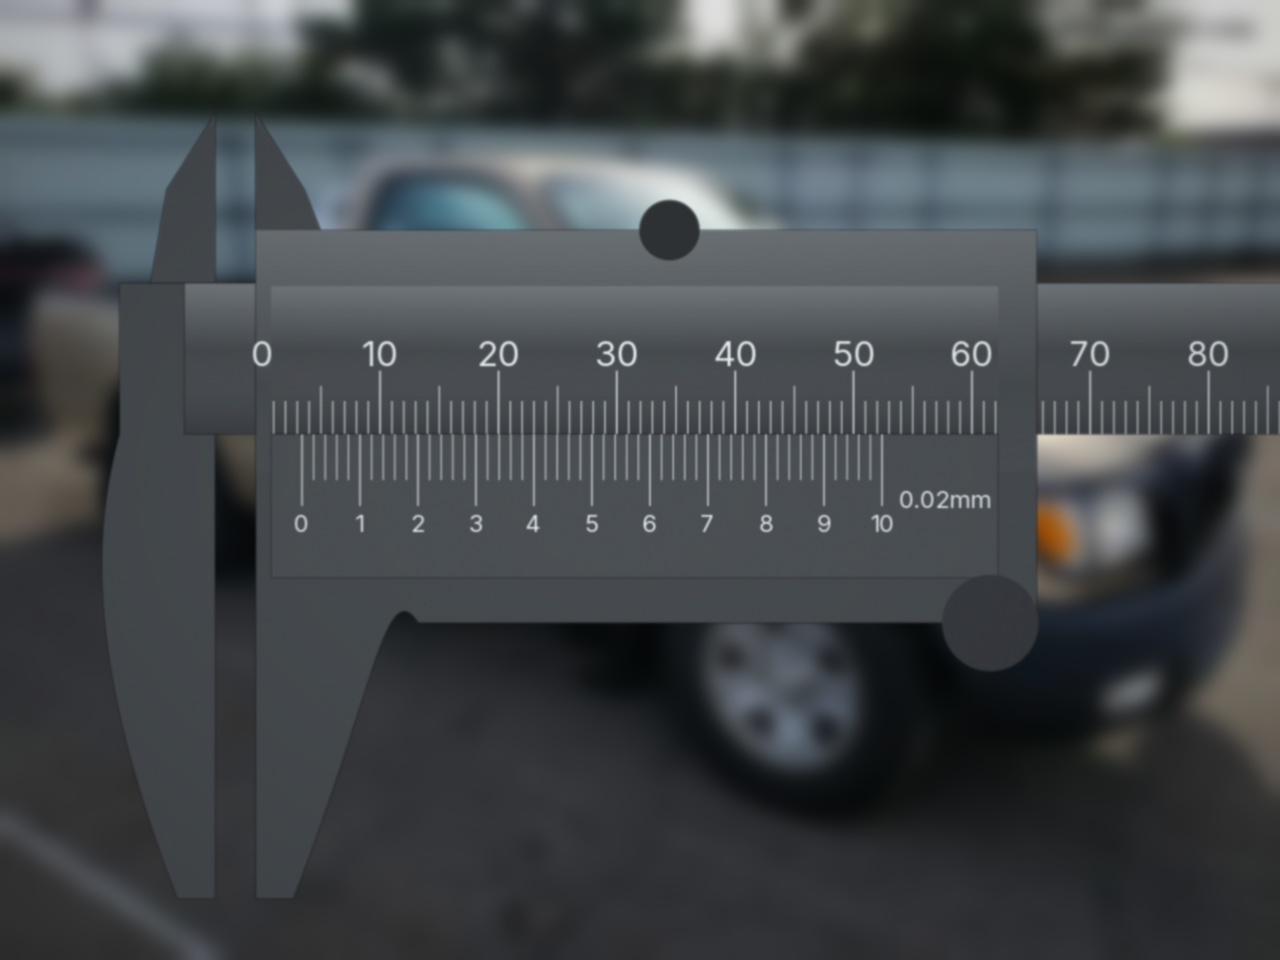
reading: mm 3.4
